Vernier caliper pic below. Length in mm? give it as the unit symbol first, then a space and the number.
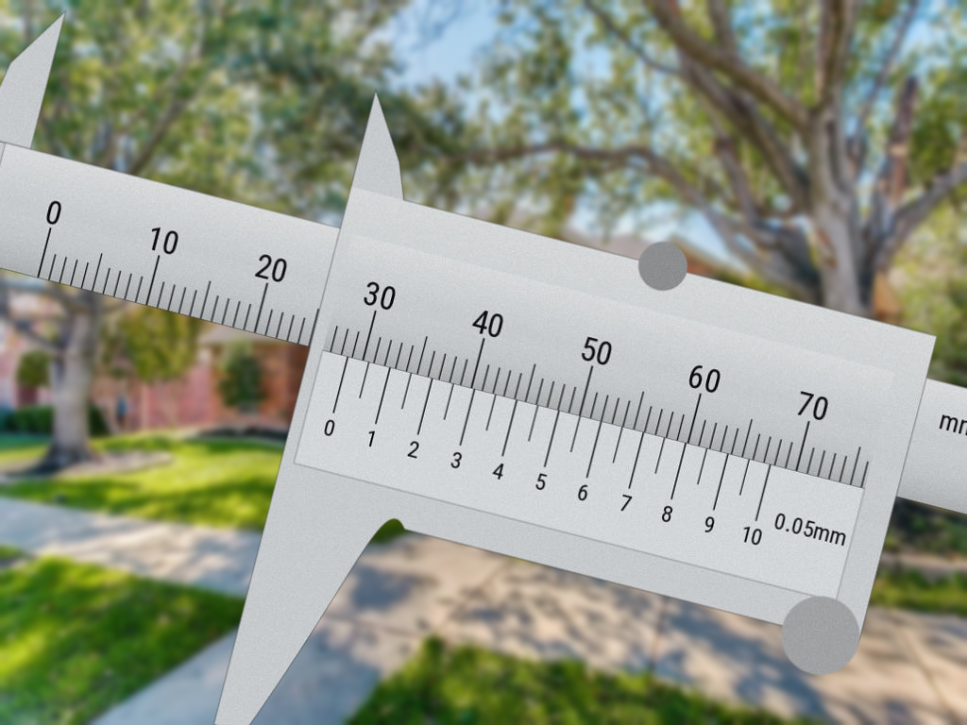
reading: mm 28.6
